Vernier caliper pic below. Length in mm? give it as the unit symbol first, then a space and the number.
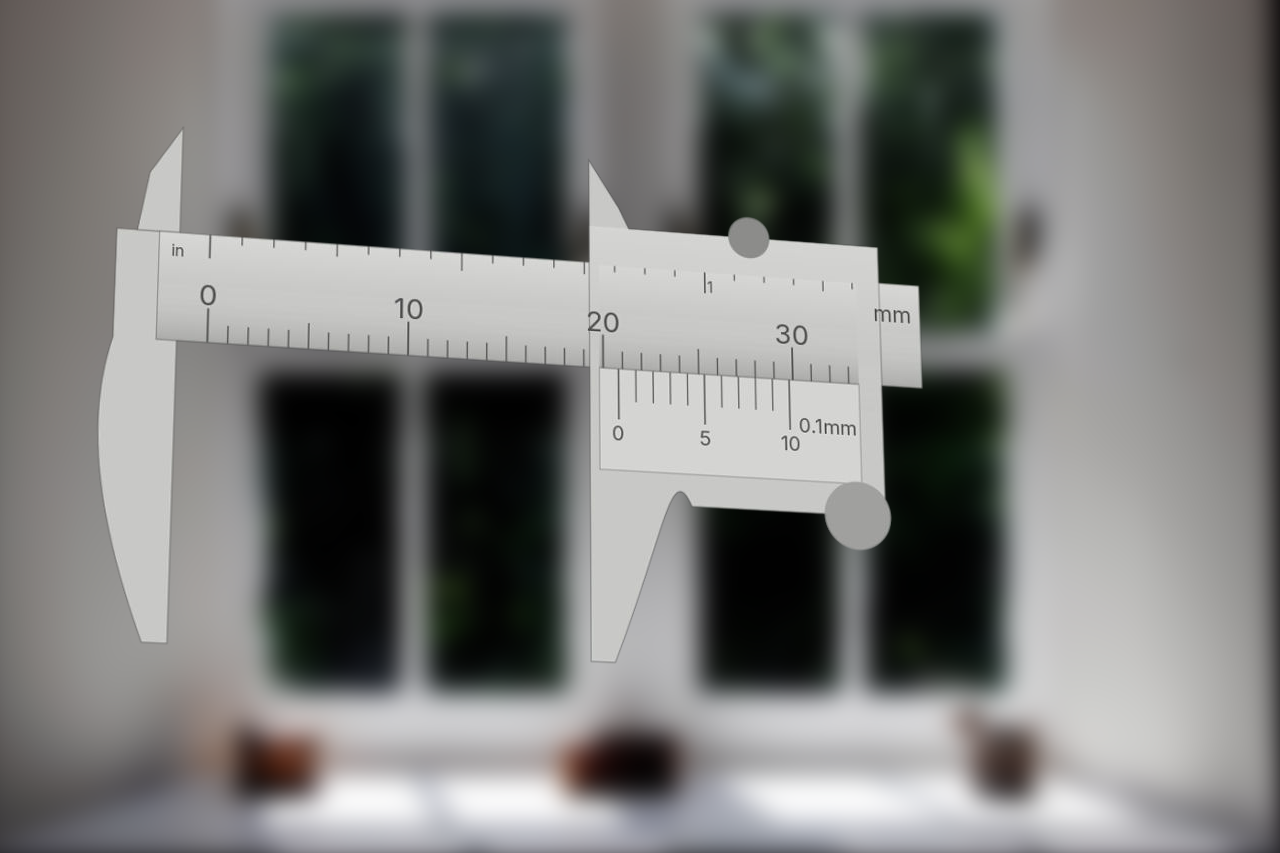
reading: mm 20.8
